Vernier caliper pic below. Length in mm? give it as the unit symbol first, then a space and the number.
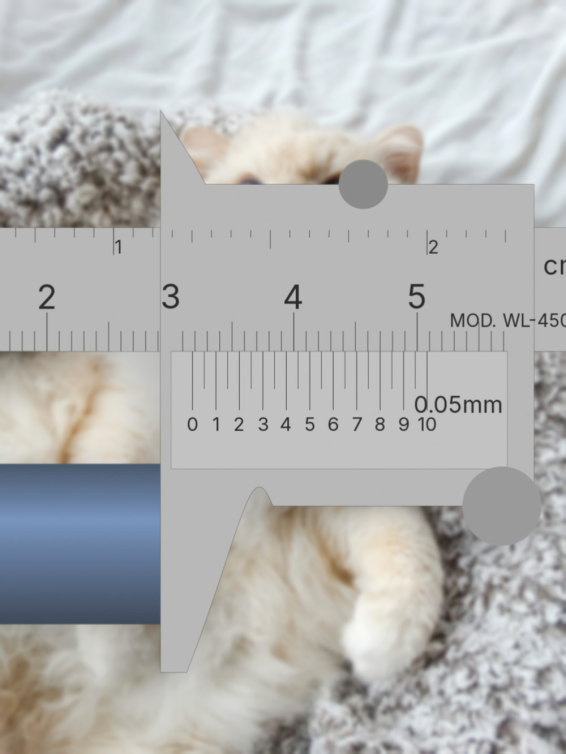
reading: mm 31.8
